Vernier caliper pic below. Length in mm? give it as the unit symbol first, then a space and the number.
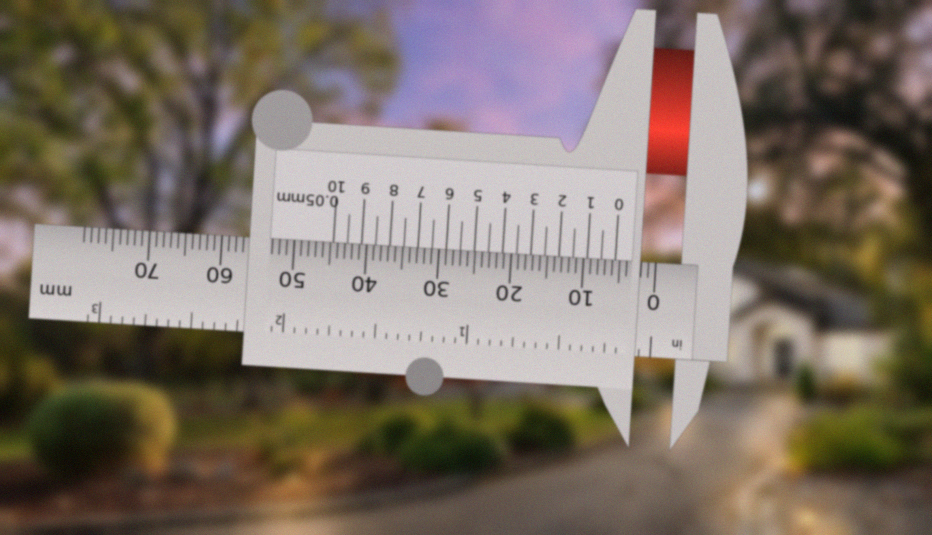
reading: mm 5.6
